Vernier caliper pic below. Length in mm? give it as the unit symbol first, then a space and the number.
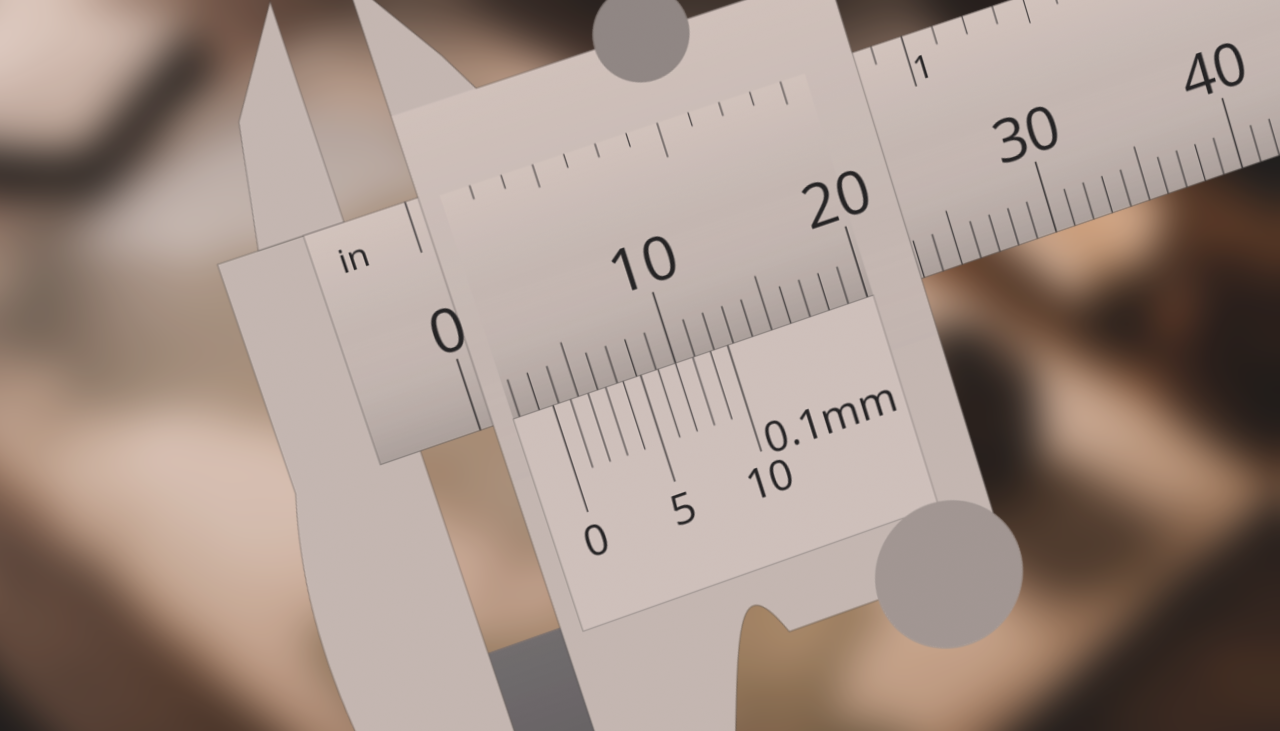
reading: mm 3.7
